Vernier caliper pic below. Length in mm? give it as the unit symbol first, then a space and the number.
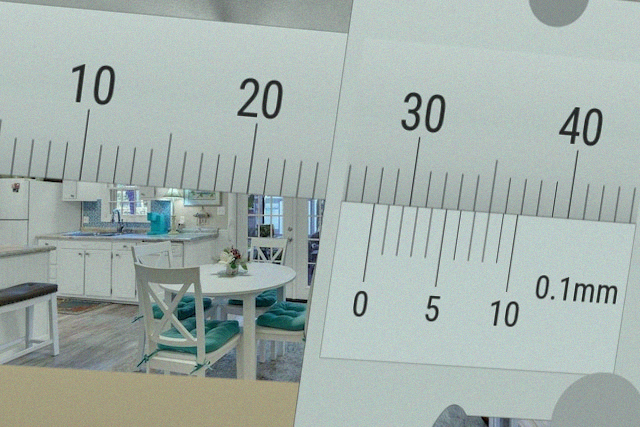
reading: mm 27.8
